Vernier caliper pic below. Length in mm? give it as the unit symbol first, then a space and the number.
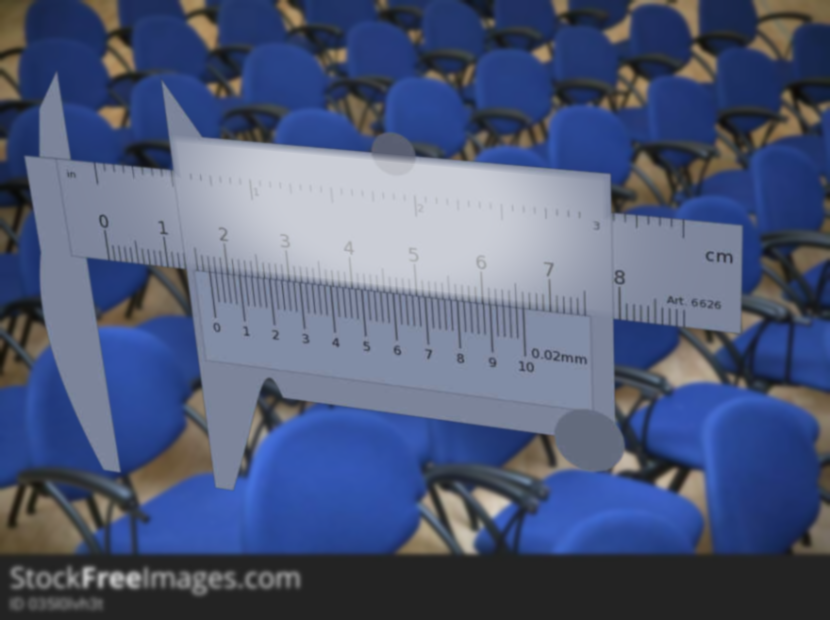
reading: mm 17.0
